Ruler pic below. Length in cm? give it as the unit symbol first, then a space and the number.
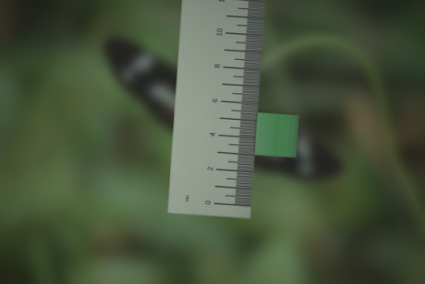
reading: cm 2.5
